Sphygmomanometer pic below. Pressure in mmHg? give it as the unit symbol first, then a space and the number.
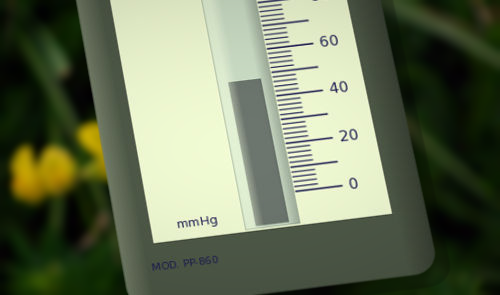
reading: mmHg 48
